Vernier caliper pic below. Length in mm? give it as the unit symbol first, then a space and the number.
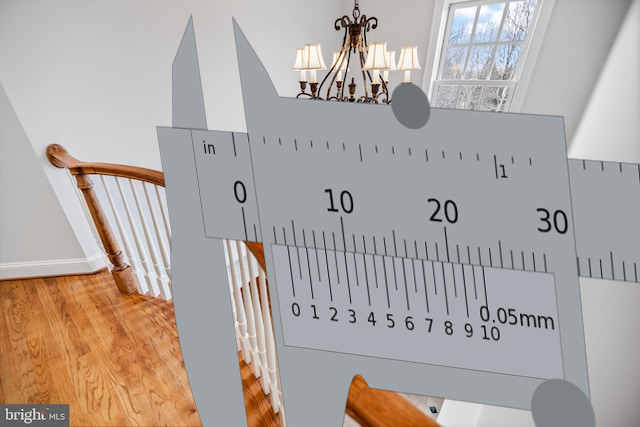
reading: mm 4.2
